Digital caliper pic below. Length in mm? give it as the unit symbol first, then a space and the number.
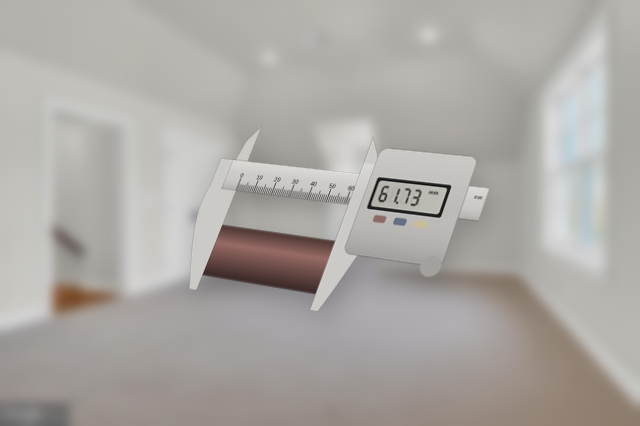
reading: mm 61.73
